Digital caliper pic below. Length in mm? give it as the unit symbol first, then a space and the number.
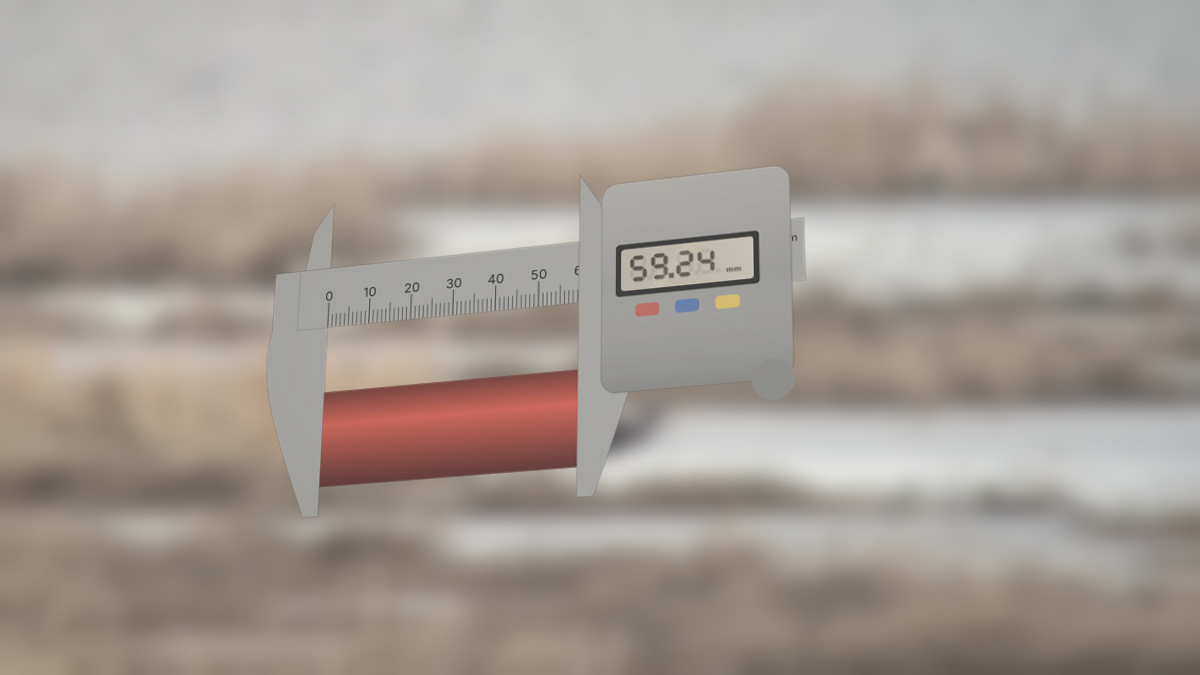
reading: mm 59.24
